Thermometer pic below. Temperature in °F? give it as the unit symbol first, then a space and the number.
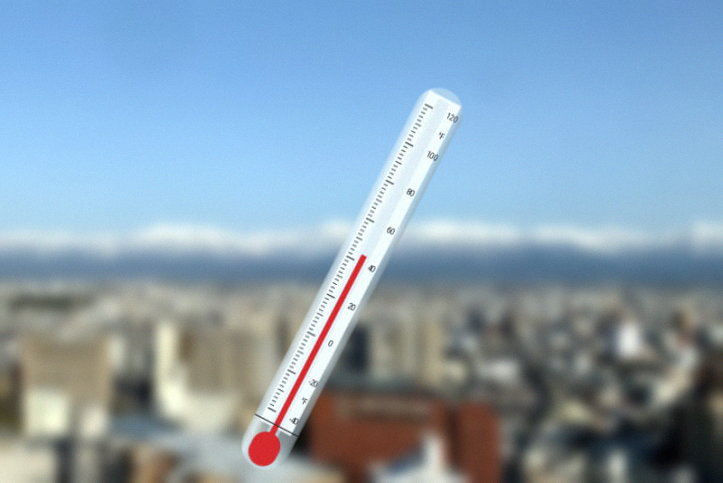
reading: °F 44
